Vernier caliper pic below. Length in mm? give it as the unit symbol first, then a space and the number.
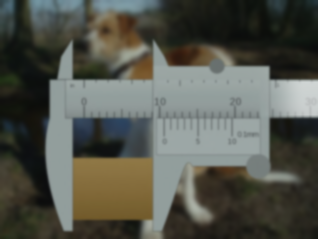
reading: mm 10.6
